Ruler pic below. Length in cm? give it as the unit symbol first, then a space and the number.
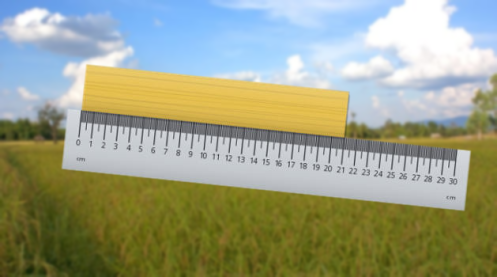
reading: cm 21
